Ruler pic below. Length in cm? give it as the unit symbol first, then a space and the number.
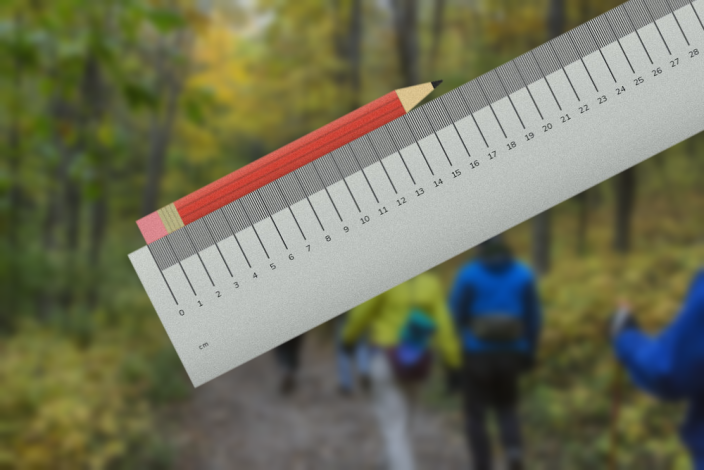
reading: cm 16.5
